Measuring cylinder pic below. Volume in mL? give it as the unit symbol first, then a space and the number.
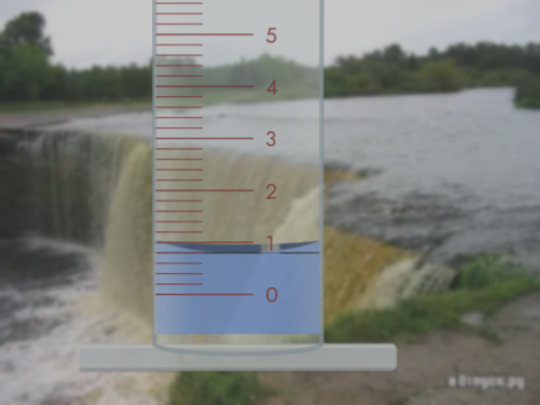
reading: mL 0.8
